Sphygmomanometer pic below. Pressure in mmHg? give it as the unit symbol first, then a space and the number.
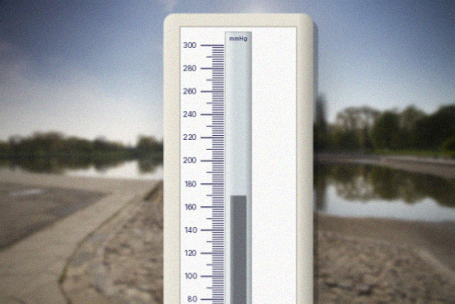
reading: mmHg 170
